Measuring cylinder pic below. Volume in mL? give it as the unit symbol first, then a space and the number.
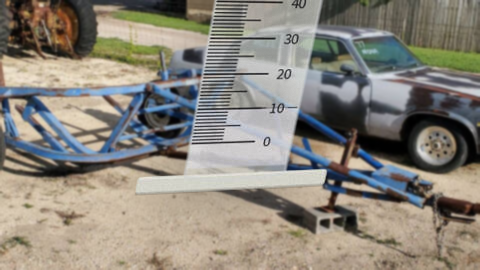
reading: mL 10
